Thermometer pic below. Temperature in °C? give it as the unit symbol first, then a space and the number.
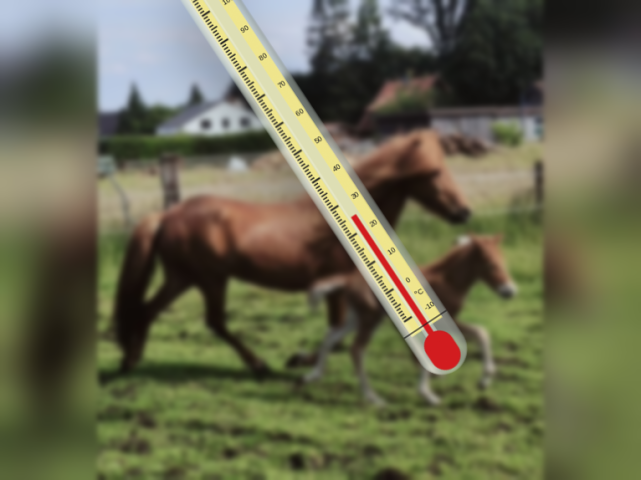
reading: °C 25
